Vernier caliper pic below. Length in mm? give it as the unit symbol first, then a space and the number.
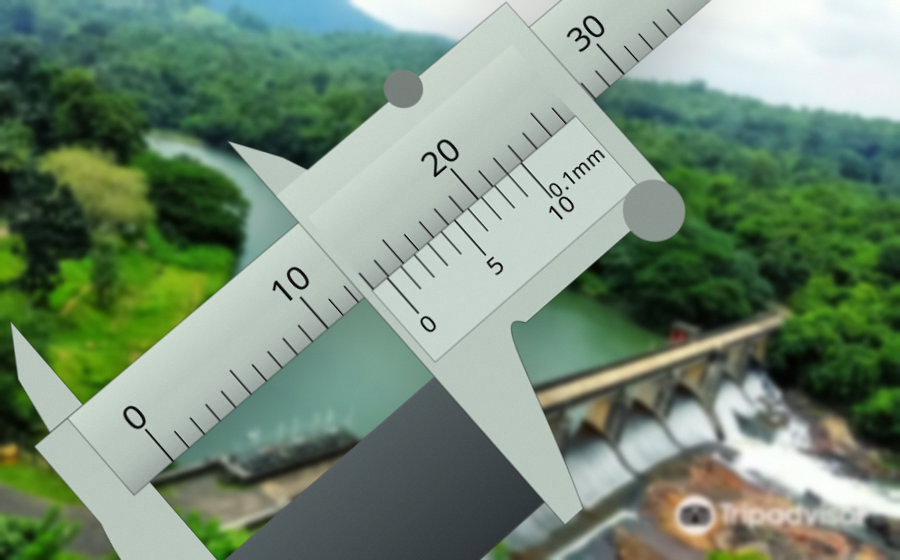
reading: mm 13.9
